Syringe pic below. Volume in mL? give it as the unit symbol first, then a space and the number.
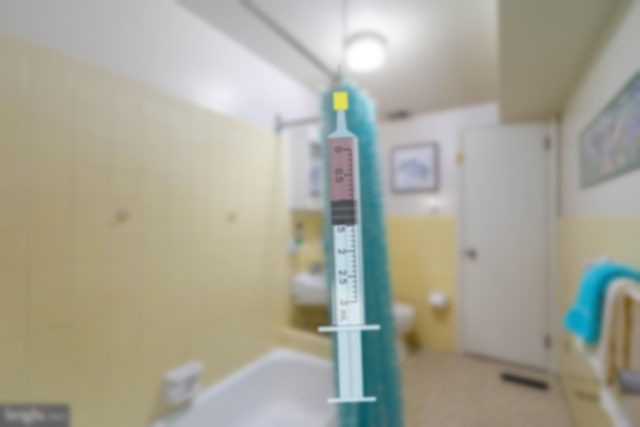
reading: mL 1
